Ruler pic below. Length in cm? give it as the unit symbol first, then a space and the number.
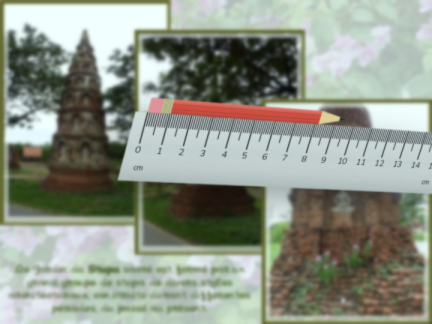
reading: cm 9.5
